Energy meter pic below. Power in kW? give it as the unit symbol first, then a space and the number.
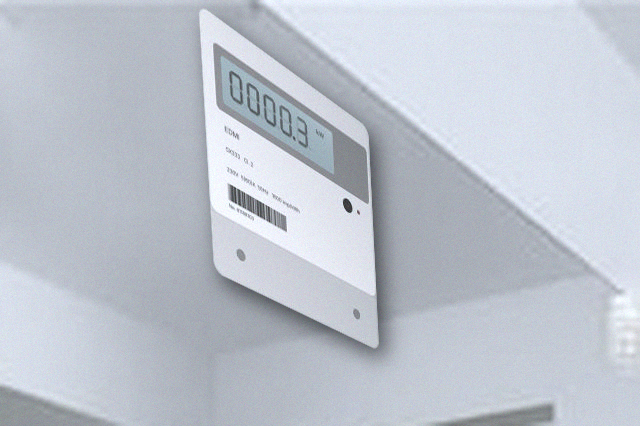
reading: kW 0.3
